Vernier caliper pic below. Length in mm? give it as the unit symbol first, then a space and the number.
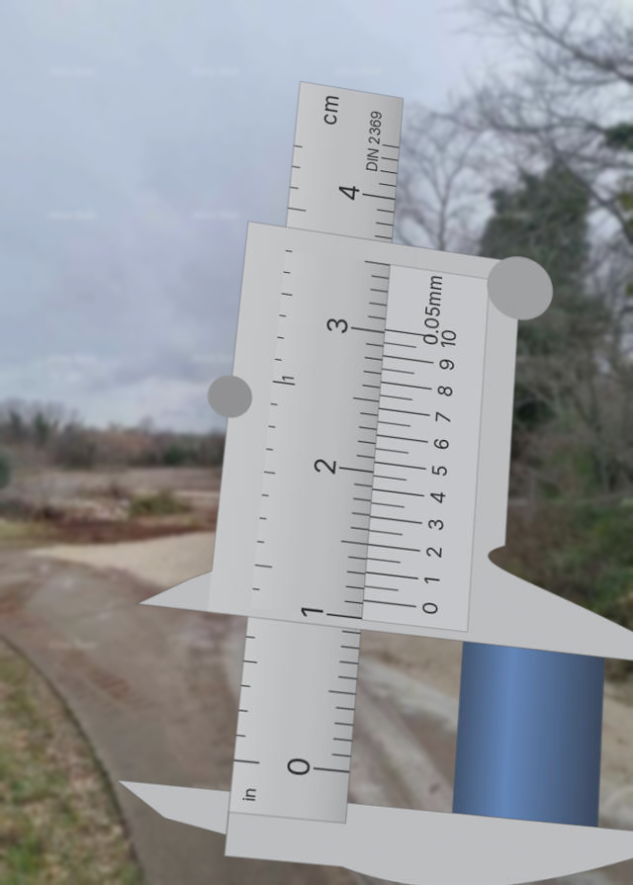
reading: mm 11.2
